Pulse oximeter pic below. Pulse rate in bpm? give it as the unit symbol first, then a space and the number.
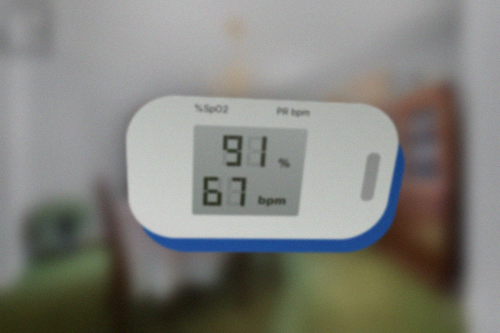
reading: bpm 67
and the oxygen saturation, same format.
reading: % 91
